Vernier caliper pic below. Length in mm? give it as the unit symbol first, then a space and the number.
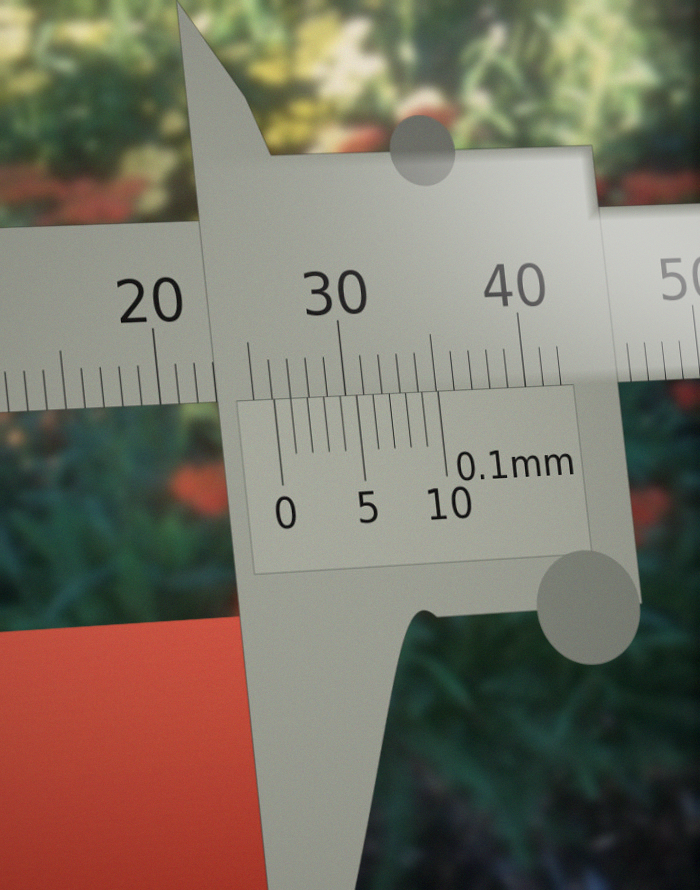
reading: mm 26.1
